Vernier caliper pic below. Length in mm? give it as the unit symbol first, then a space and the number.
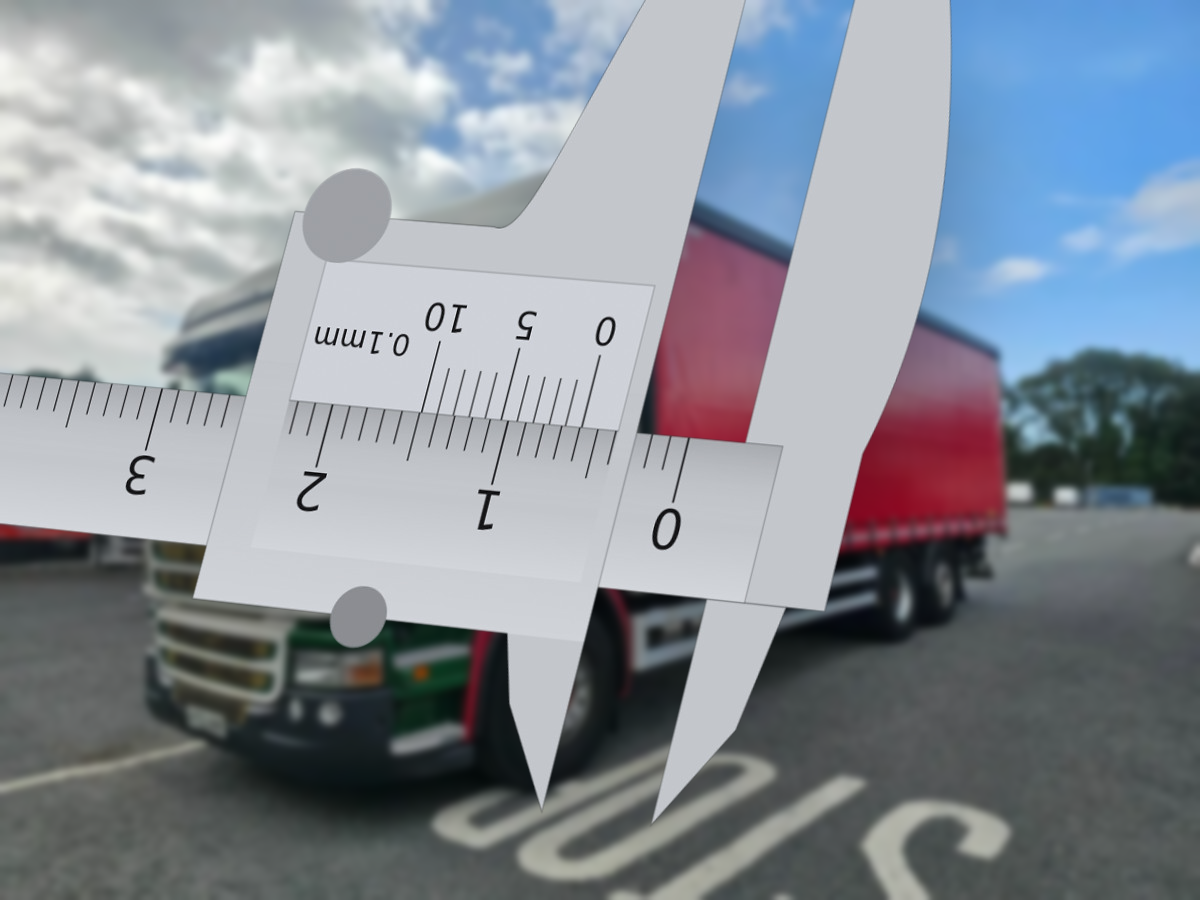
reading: mm 5.9
